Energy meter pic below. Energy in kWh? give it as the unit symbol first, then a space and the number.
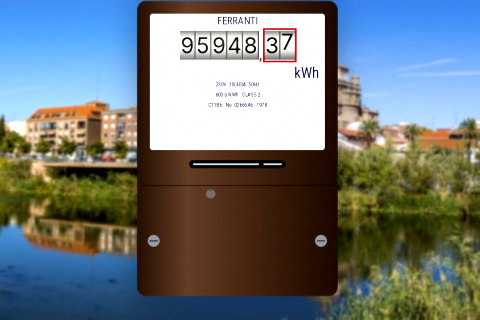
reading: kWh 95948.37
